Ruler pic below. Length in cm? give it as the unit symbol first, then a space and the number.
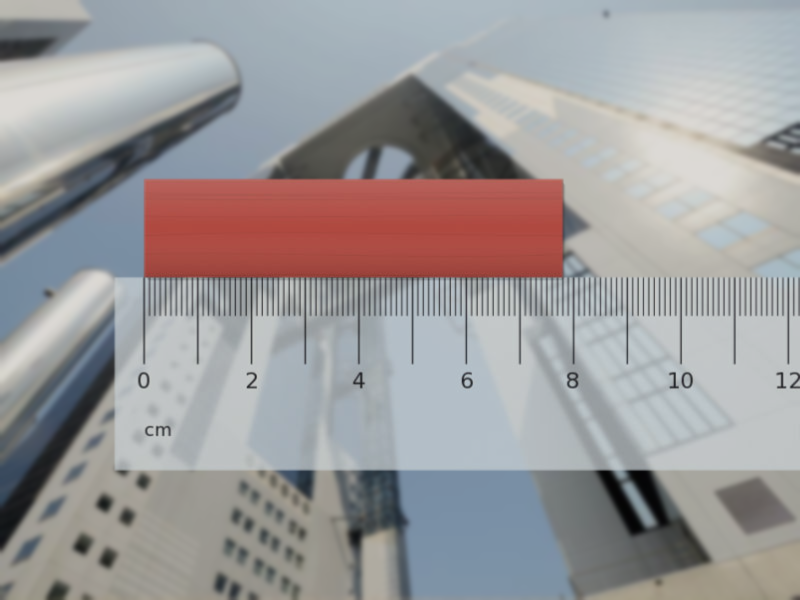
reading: cm 7.8
